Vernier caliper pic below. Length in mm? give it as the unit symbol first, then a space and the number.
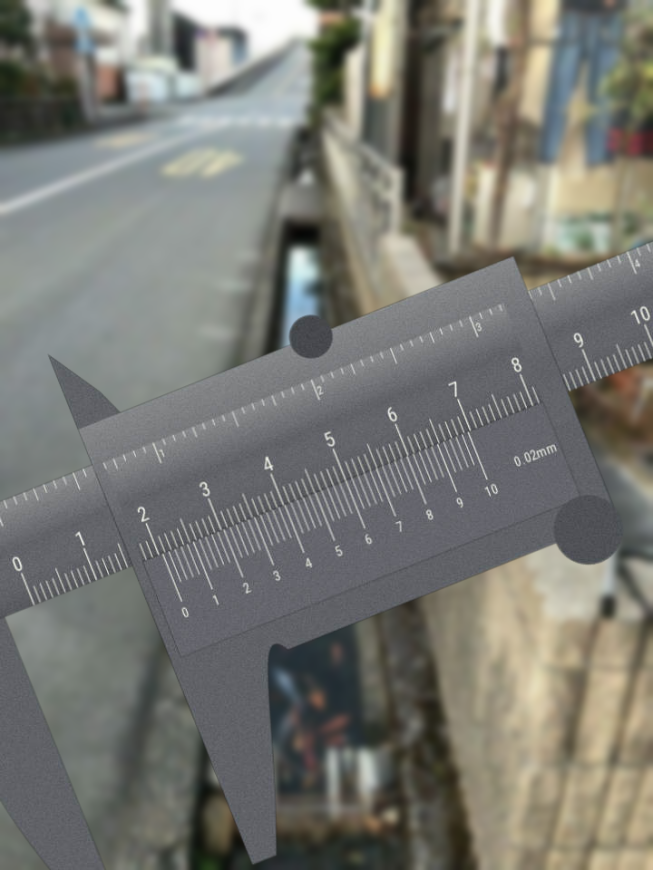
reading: mm 20.6
